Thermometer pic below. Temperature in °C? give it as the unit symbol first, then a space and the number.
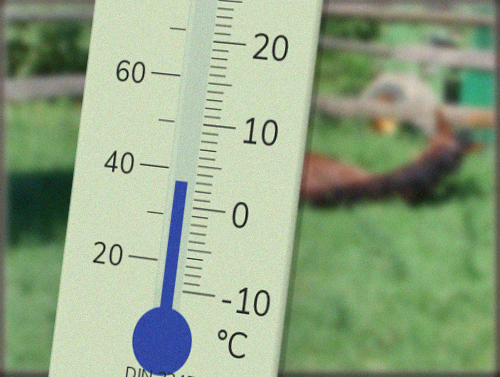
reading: °C 3
